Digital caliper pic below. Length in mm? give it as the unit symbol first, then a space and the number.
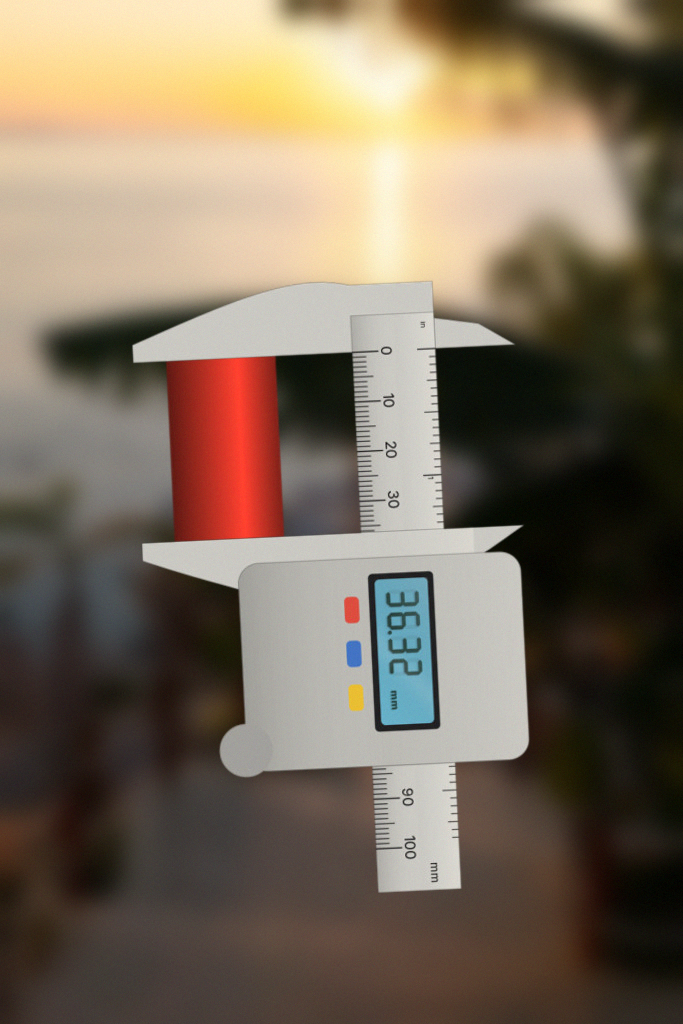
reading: mm 36.32
